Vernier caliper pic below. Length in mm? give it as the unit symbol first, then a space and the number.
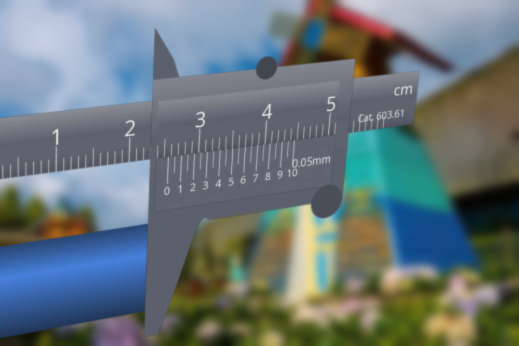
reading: mm 25.6
